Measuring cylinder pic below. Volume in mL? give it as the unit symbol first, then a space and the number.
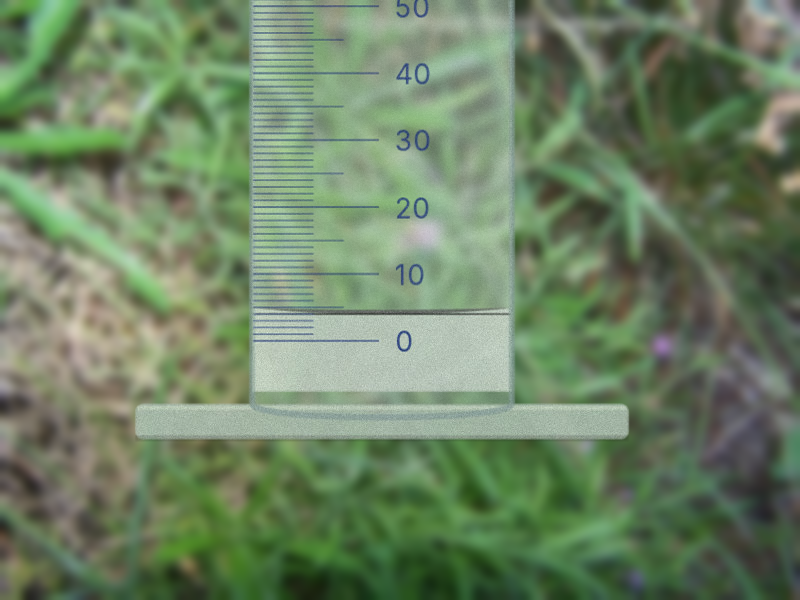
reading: mL 4
